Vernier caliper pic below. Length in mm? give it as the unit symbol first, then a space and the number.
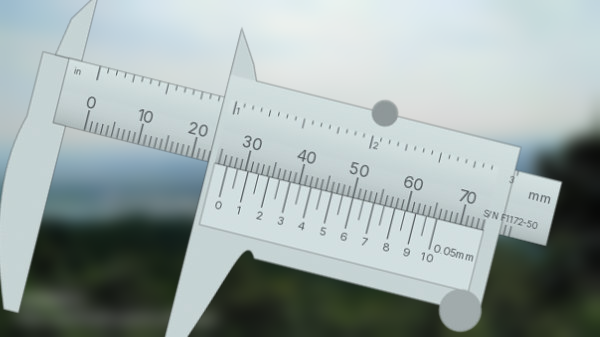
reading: mm 26.6
